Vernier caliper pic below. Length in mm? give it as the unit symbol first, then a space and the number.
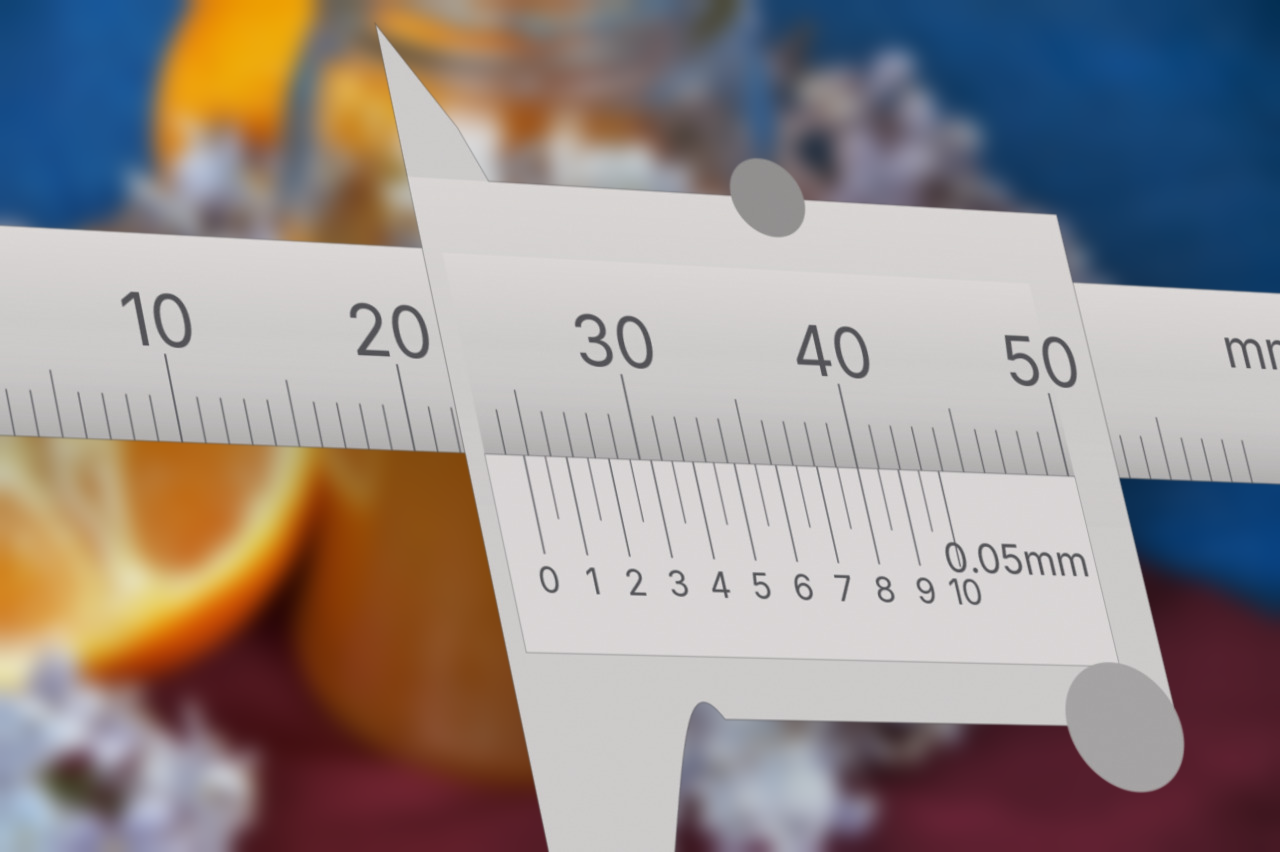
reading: mm 24.8
